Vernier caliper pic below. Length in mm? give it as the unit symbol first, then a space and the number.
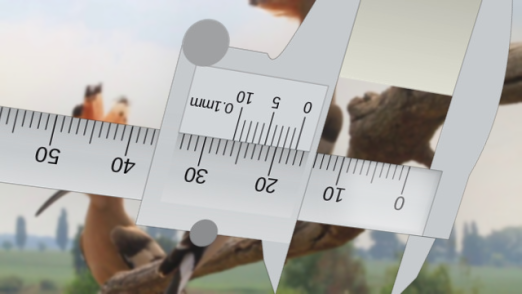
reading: mm 17.2
